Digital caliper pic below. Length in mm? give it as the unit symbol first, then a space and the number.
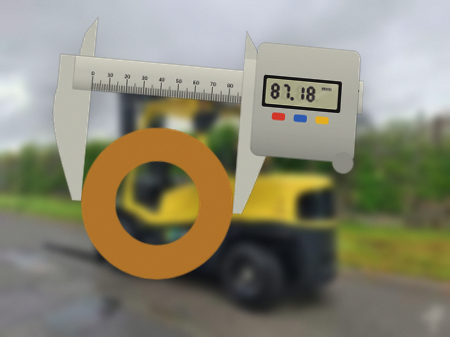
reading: mm 87.18
